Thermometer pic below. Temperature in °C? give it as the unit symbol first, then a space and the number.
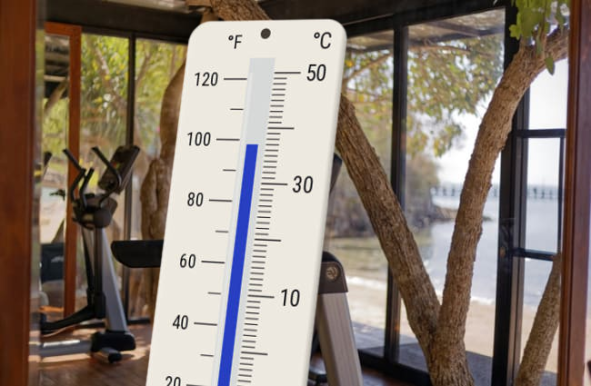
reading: °C 37
